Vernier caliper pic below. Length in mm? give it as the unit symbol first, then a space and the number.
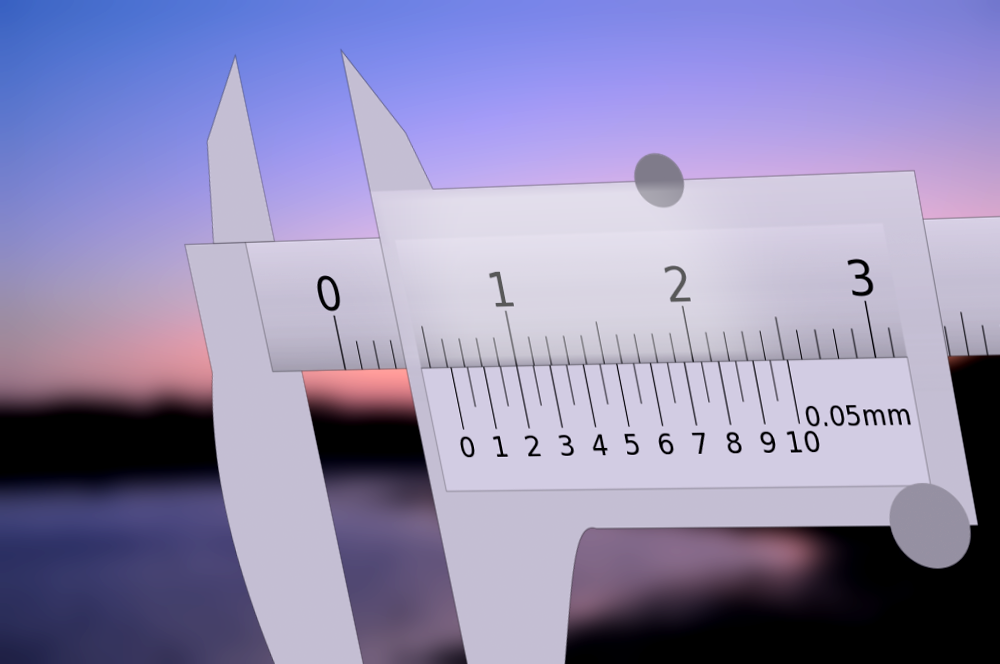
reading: mm 6.2
